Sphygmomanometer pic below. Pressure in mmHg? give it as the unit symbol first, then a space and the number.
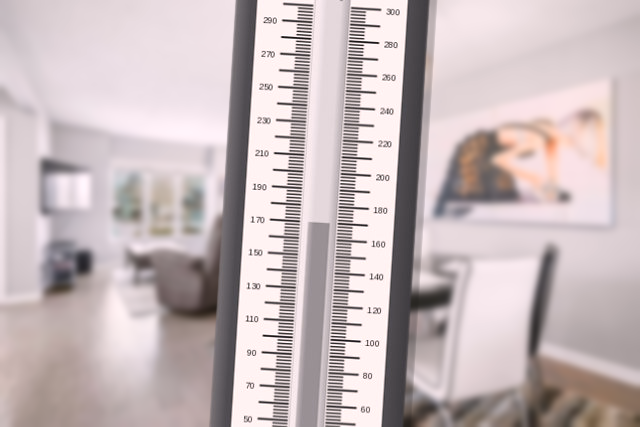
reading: mmHg 170
